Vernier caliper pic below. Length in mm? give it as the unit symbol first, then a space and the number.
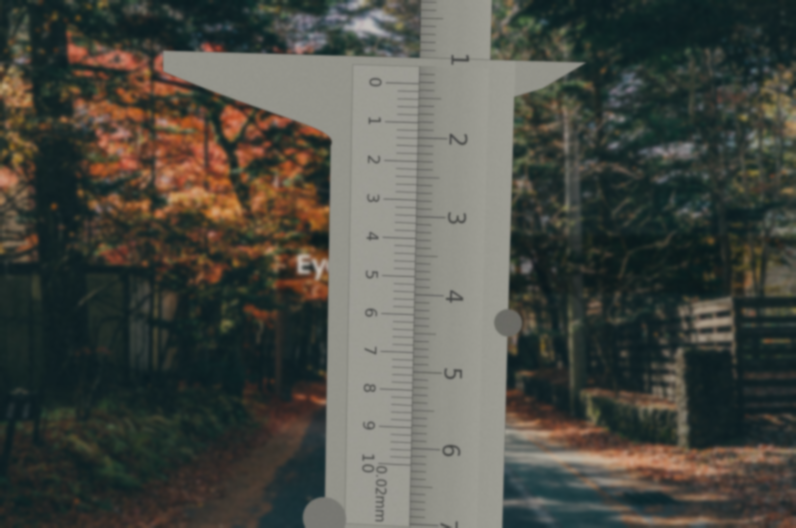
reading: mm 13.2
